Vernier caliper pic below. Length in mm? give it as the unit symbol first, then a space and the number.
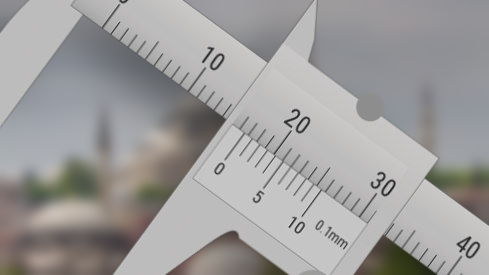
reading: mm 16.6
